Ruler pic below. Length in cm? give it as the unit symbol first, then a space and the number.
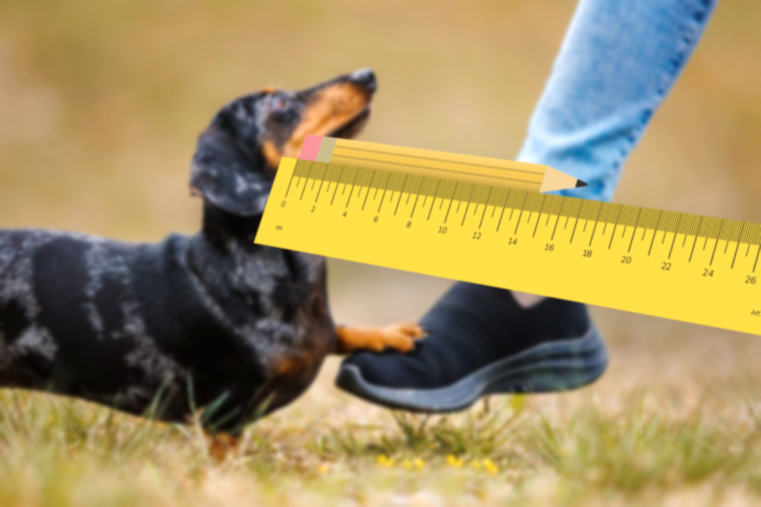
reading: cm 17
